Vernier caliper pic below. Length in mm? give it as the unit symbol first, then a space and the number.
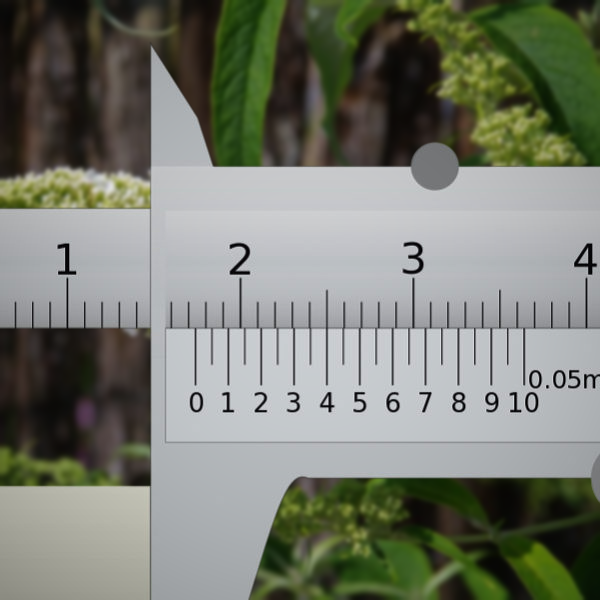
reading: mm 17.4
